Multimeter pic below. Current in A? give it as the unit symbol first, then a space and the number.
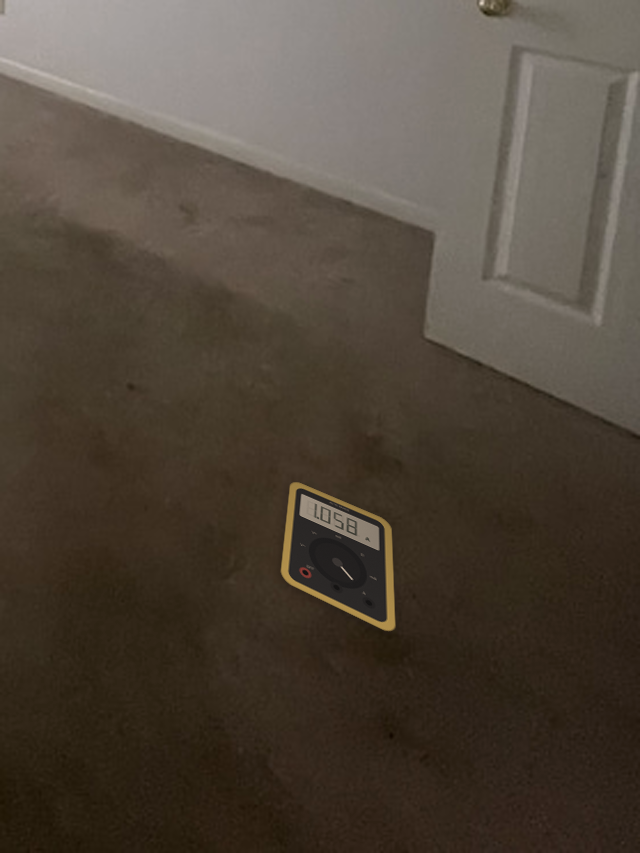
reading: A 1.058
